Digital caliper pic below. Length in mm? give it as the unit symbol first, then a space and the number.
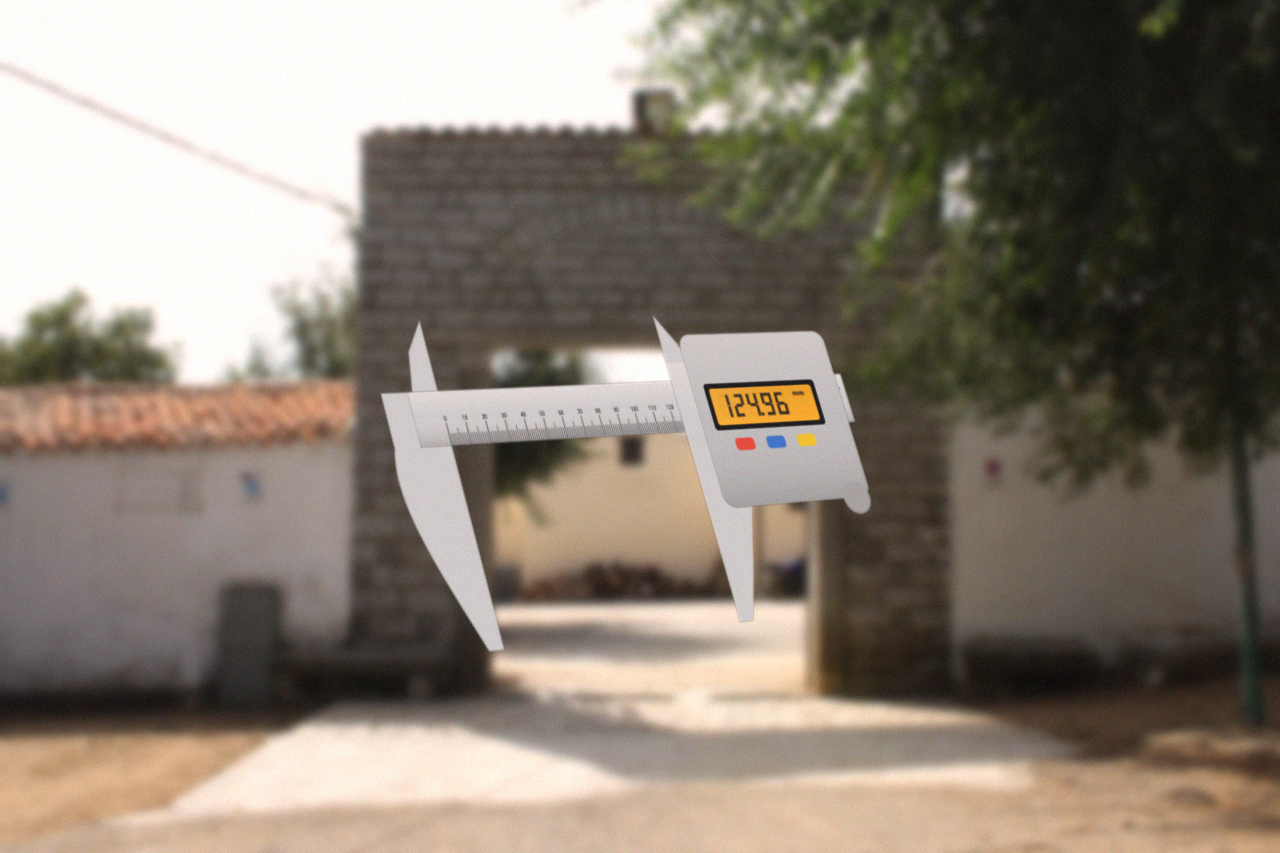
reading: mm 124.96
